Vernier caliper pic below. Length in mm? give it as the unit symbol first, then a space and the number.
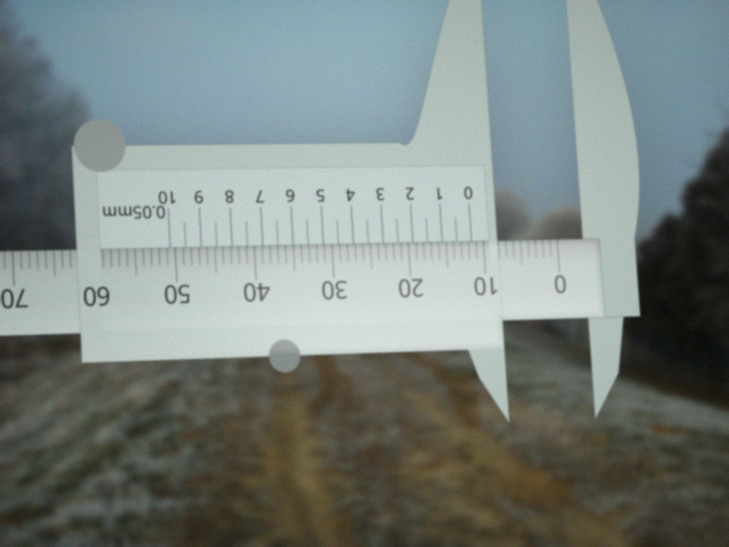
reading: mm 11.6
